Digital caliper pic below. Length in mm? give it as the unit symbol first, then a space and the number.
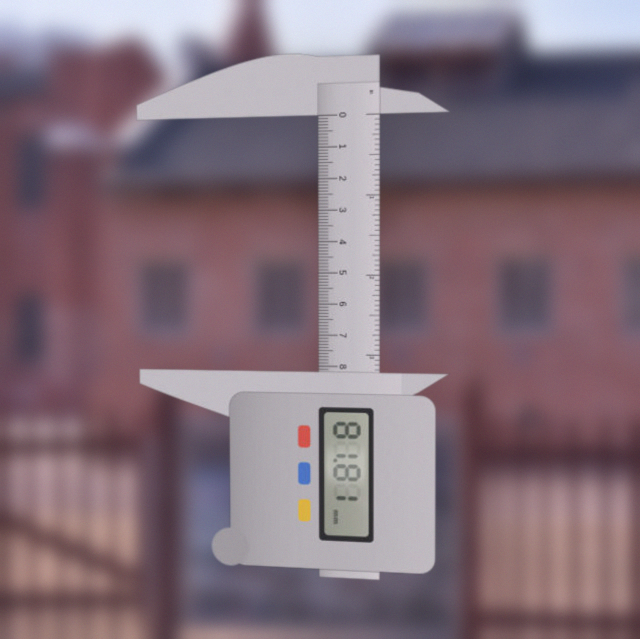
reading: mm 81.81
